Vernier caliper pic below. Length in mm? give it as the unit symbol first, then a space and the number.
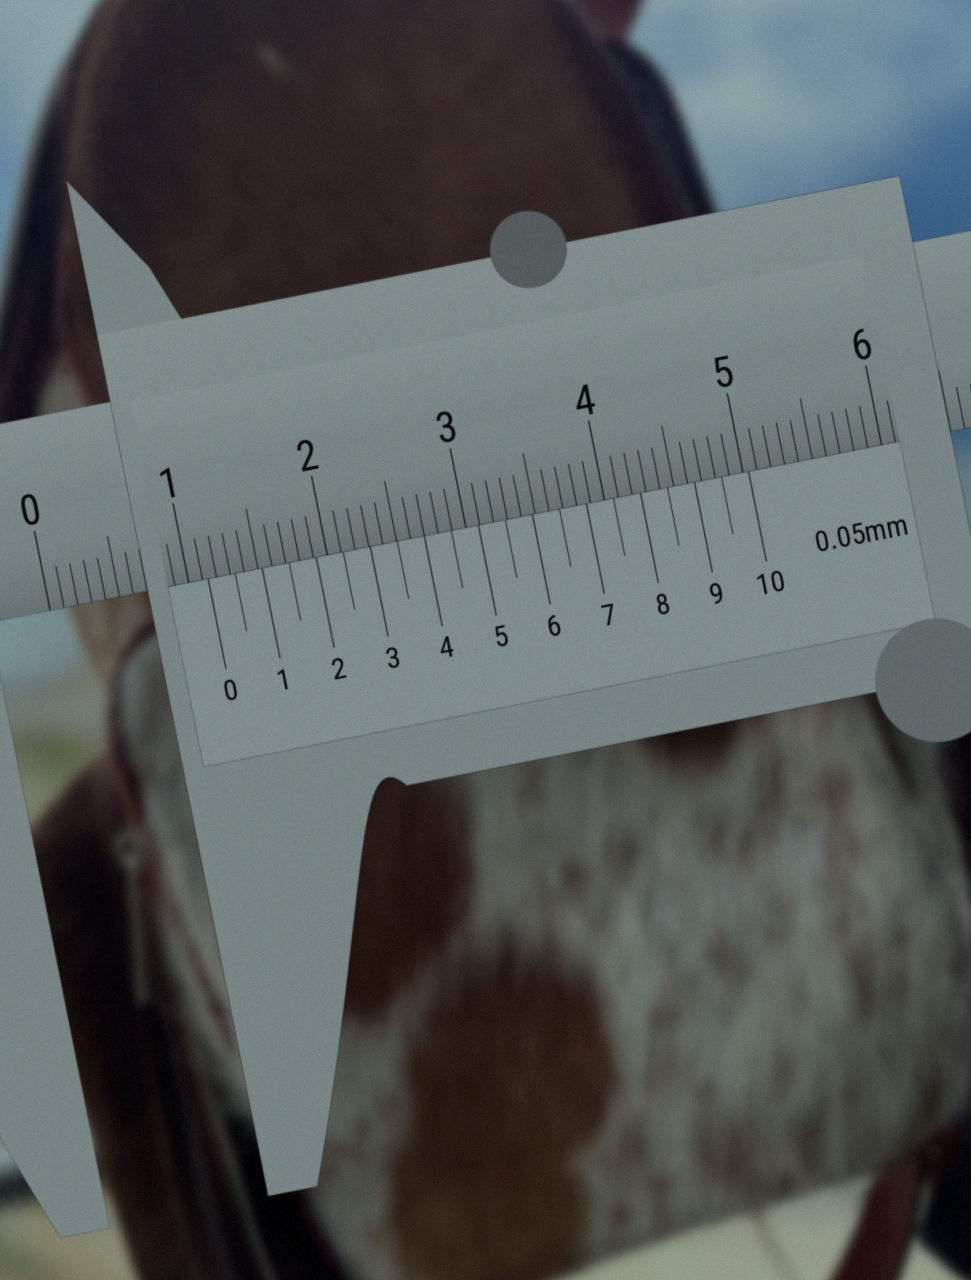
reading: mm 11.4
